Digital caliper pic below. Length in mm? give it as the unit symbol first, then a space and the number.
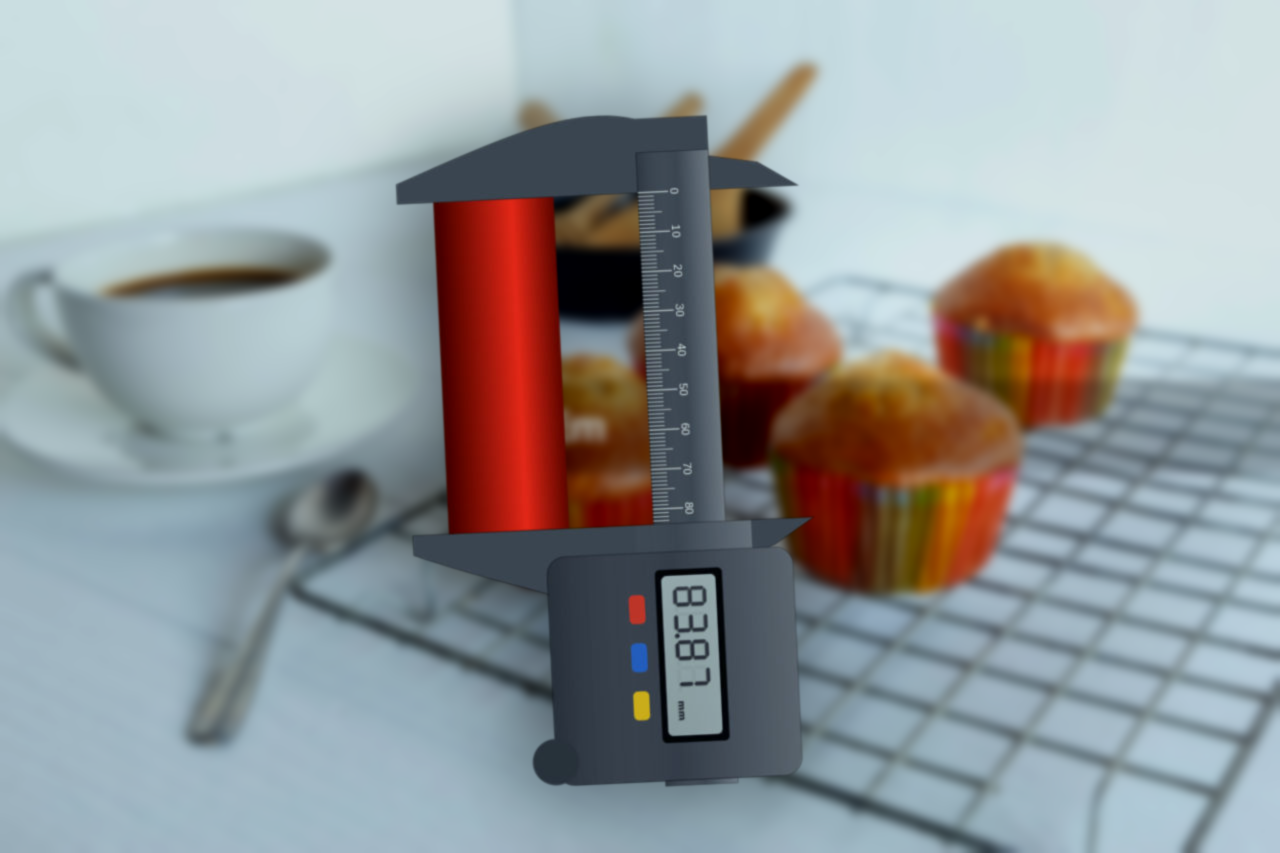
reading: mm 83.87
